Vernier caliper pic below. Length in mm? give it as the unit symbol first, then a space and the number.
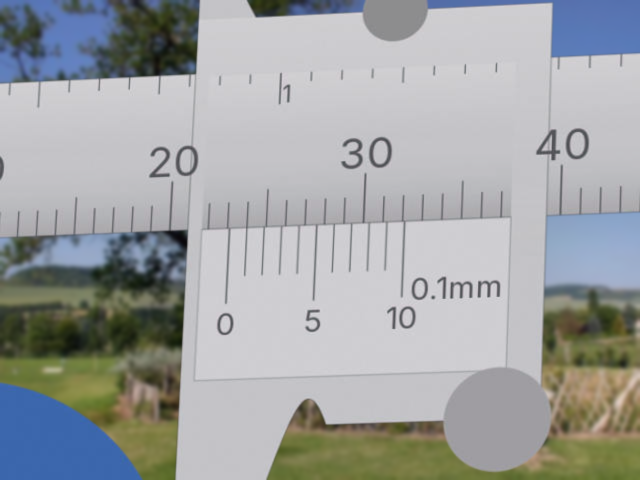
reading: mm 23.1
